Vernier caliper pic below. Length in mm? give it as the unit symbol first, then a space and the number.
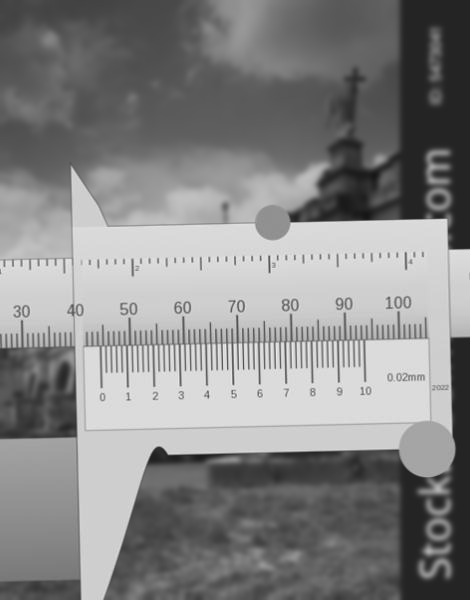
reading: mm 44.5
